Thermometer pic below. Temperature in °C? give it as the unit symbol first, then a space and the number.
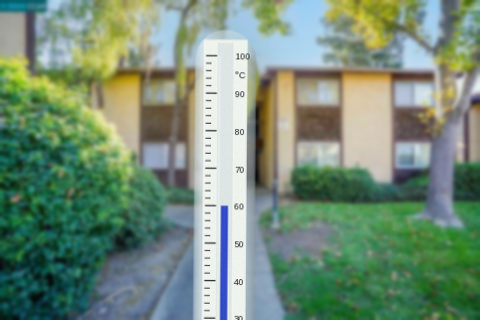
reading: °C 60
